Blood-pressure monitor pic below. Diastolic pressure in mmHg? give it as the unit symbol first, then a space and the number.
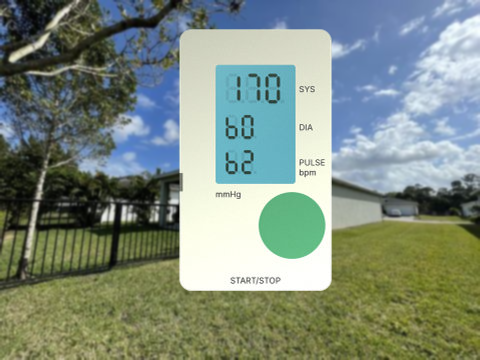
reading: mmHg 60
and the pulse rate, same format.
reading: bpm 62
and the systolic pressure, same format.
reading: mmHg 170
